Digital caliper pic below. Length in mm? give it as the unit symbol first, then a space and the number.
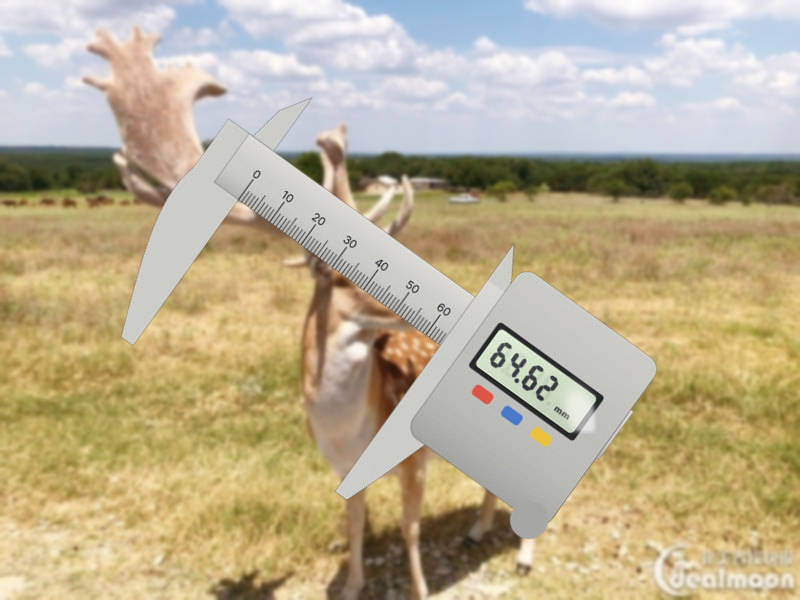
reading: mm 64.62
